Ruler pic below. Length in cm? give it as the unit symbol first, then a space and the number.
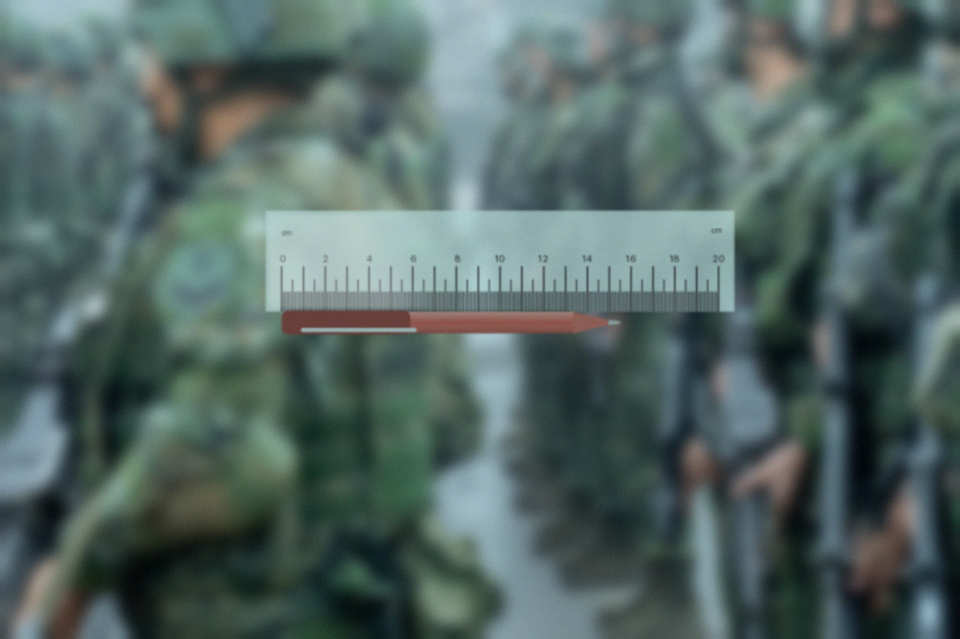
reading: cm 15.5
